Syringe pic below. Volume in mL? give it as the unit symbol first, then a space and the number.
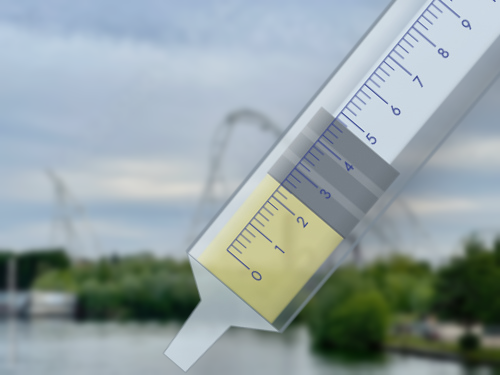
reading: mL 2.4
